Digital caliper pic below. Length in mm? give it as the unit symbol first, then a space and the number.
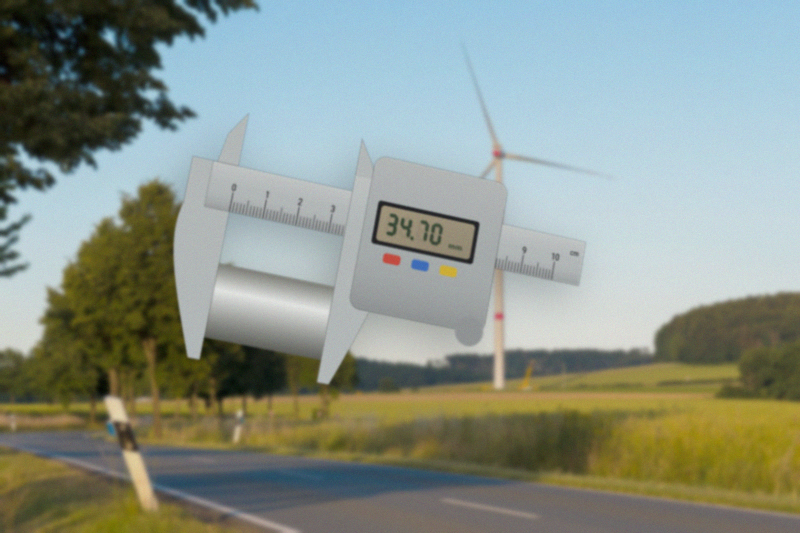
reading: mm 34.70
